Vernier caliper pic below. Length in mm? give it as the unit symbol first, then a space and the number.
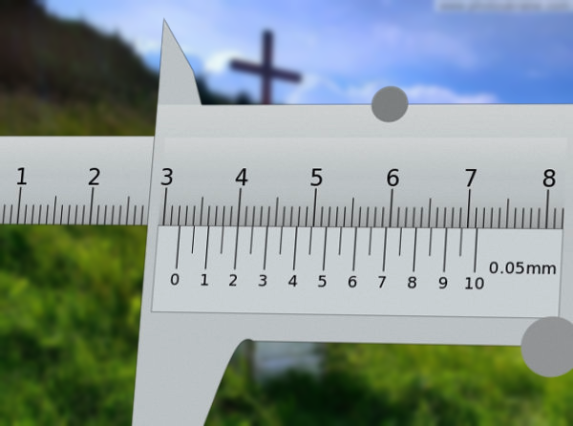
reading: mm 32.2
